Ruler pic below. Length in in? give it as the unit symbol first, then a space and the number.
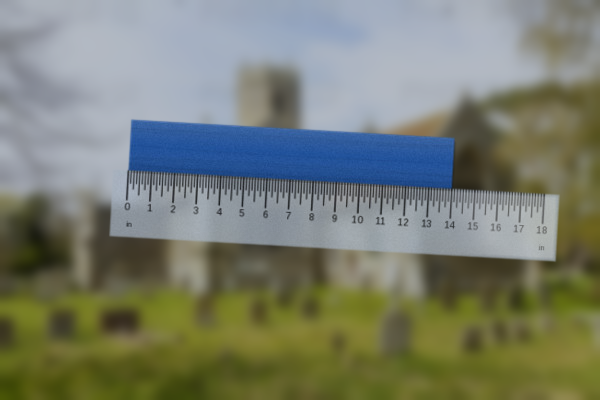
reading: in 14
